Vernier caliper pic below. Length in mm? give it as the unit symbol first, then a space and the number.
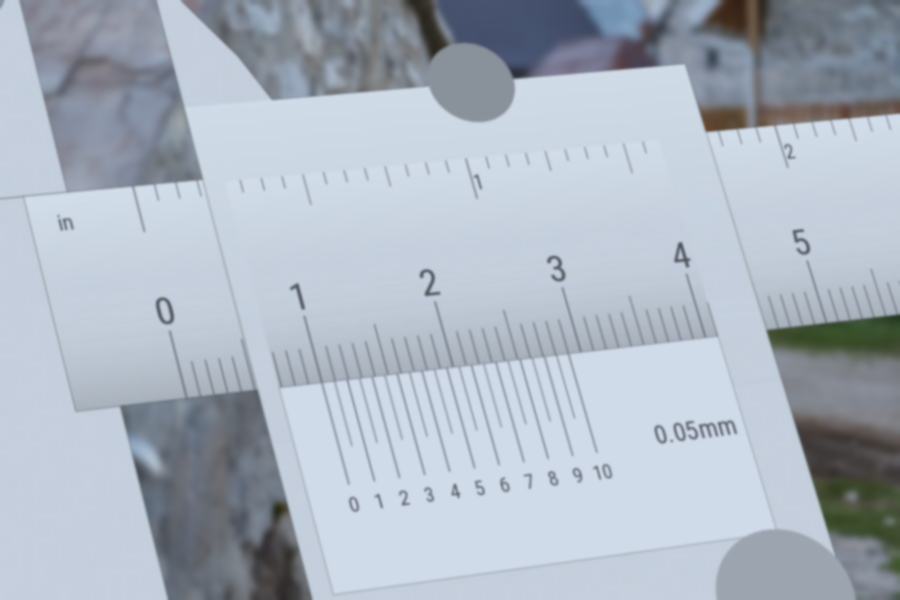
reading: mm 10.0
